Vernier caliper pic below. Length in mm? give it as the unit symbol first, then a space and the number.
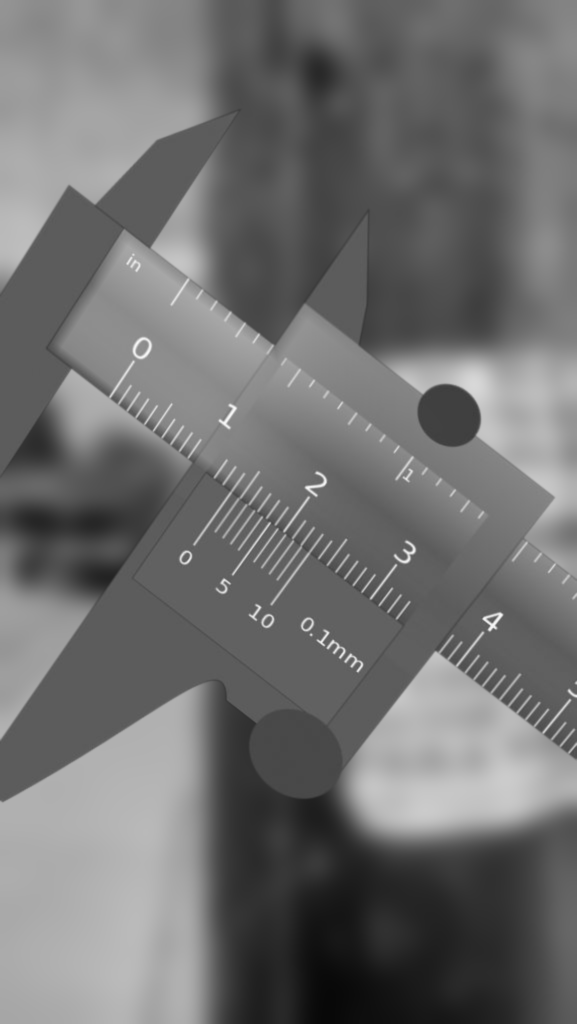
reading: mm 14.0
